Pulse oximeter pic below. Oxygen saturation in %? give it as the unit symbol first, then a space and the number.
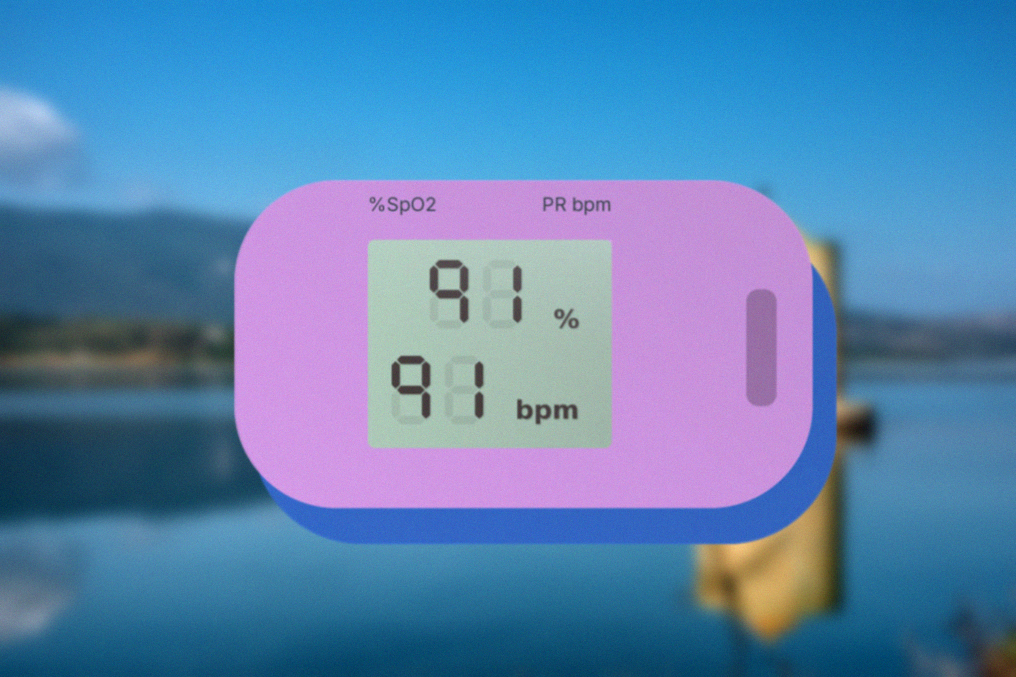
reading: % 91
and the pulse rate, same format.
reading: bpm 91
